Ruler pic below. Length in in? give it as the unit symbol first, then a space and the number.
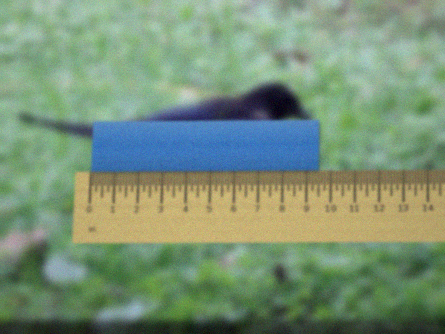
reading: in 9.5
